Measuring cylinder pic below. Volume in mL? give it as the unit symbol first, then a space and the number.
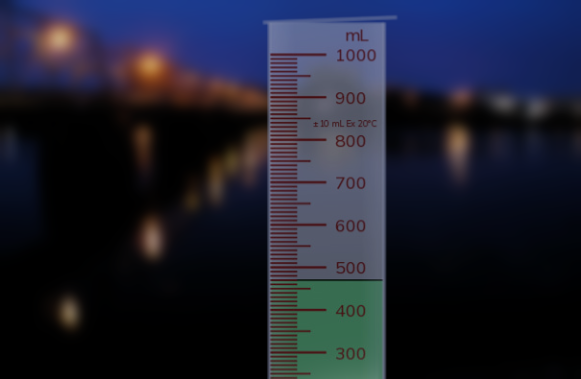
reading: mL 470
